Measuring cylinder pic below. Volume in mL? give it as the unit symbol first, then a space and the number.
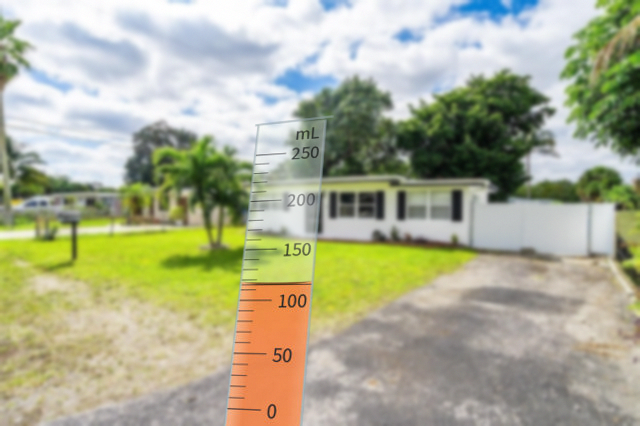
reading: mL 115
